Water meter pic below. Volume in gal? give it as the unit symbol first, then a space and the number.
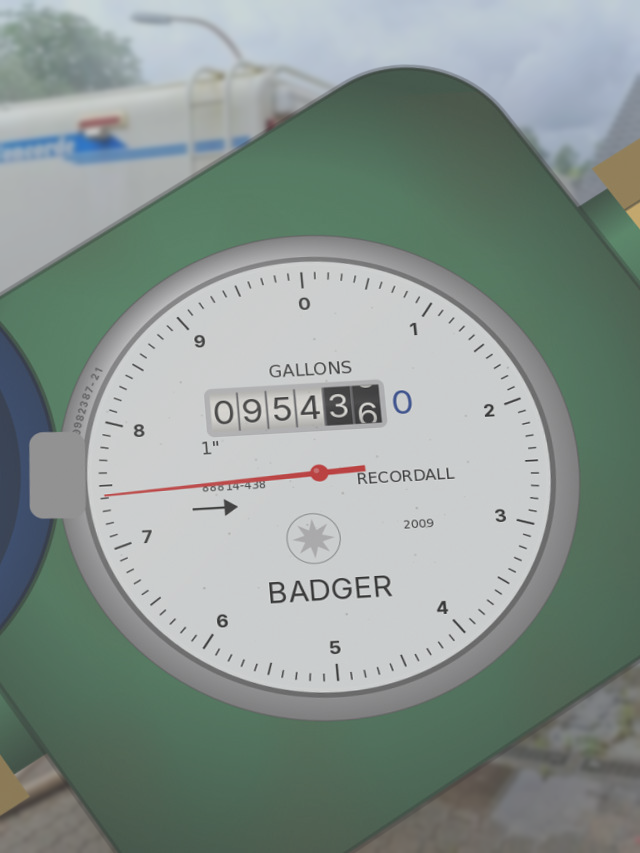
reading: gal 954357.4
